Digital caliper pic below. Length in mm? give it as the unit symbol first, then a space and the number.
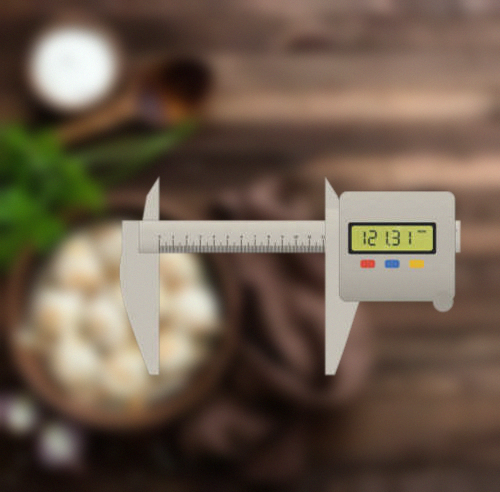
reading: mm 121.31
